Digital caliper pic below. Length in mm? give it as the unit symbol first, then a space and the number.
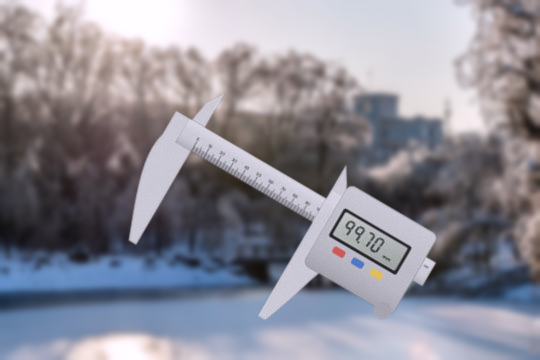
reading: mm 99.70
